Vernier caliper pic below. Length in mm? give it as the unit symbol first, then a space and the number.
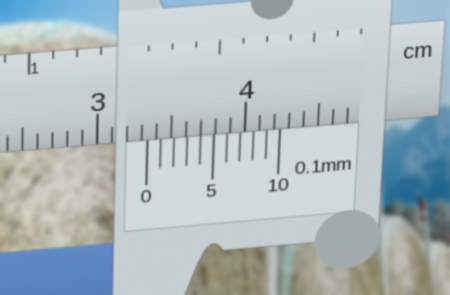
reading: mm 33.4
